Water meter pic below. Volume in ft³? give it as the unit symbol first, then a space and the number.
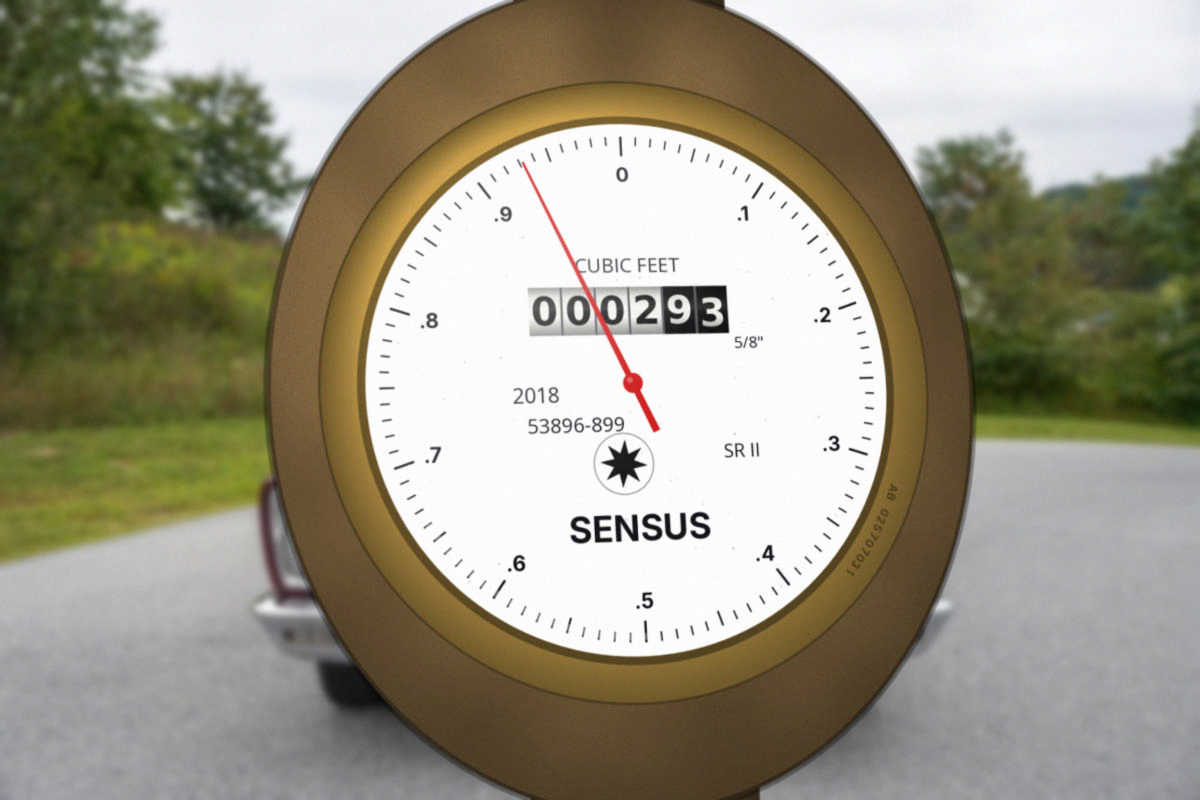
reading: ft³ 292.93
